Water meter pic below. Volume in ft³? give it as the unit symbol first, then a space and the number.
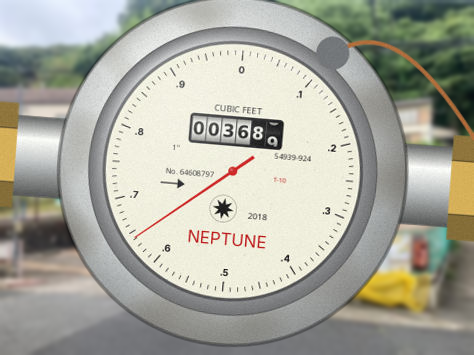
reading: ft³ 3688.64
